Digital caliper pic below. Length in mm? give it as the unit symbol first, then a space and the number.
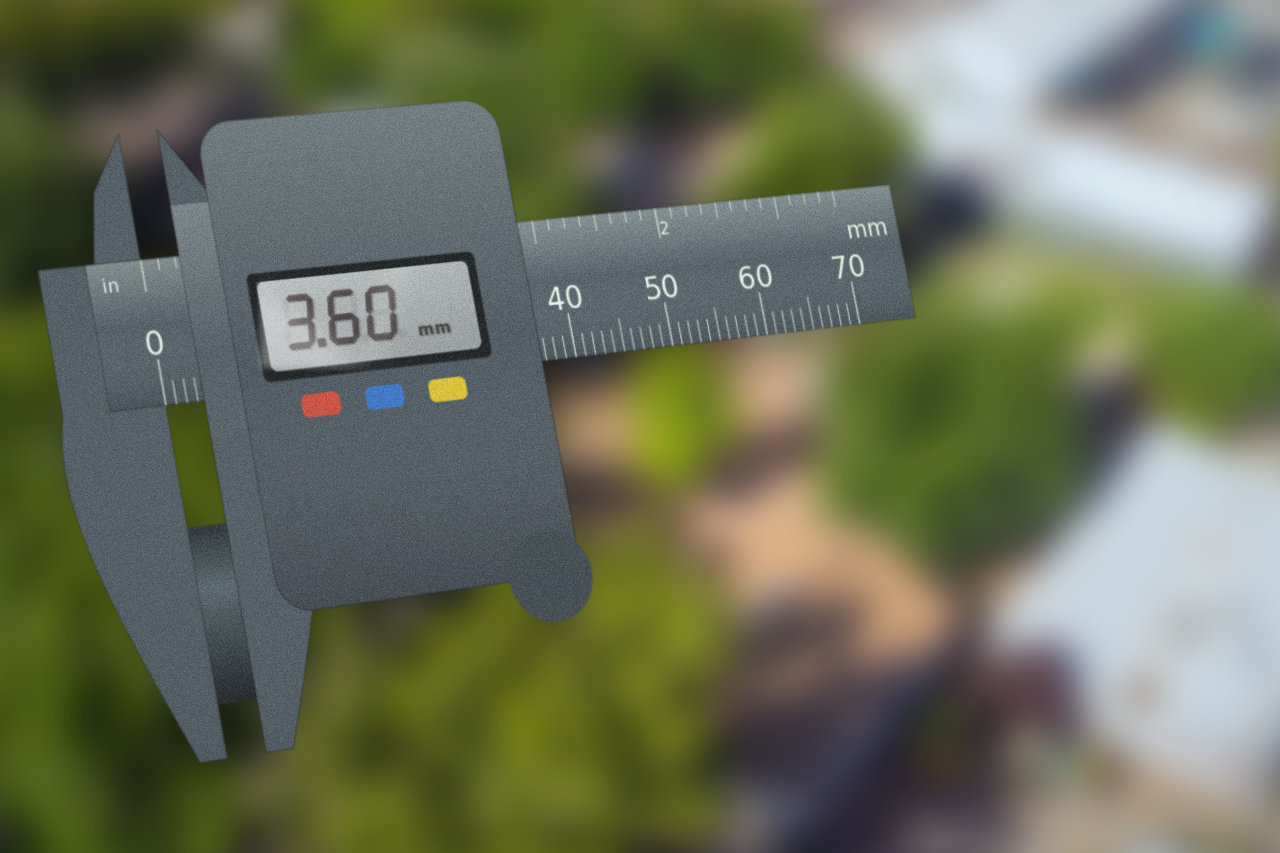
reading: mm 3.60
